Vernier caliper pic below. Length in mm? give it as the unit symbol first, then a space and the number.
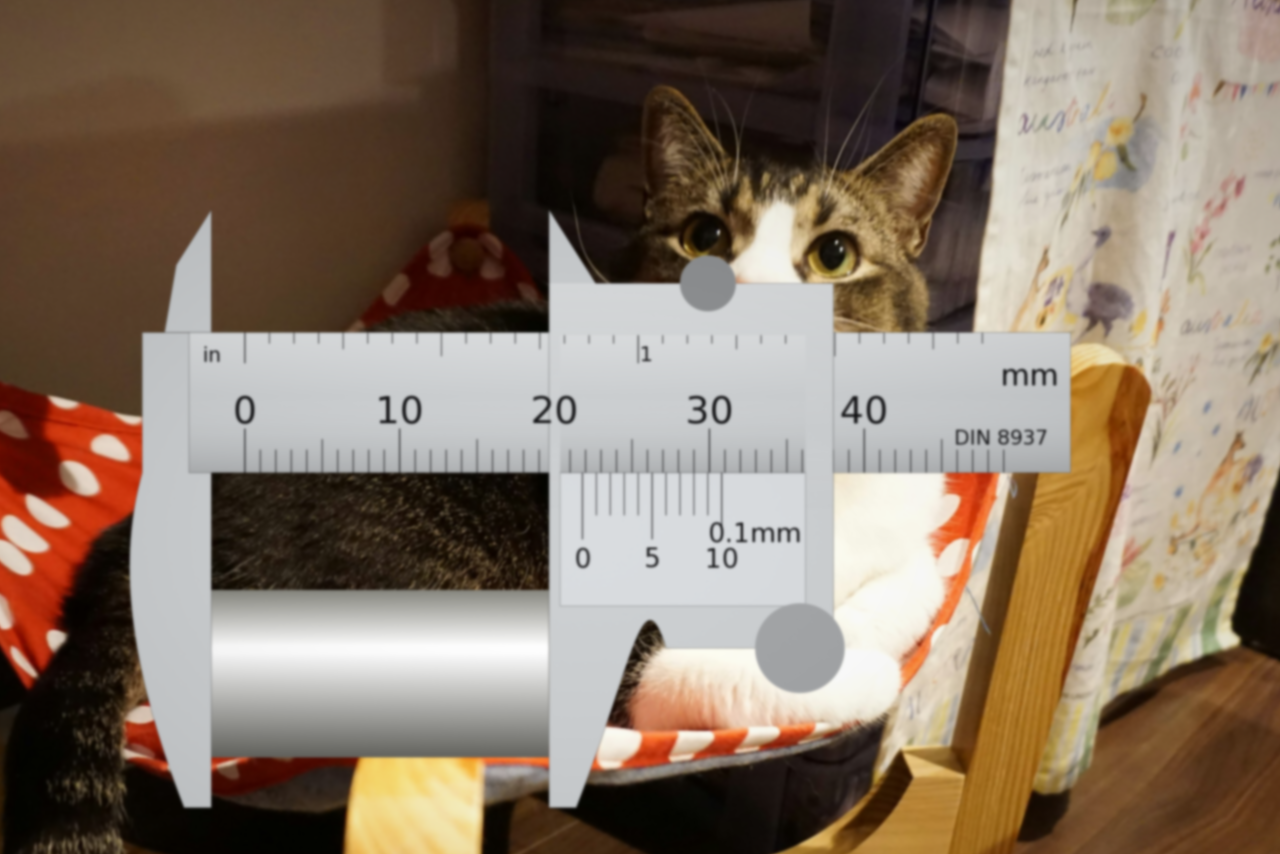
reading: mm 21.8
